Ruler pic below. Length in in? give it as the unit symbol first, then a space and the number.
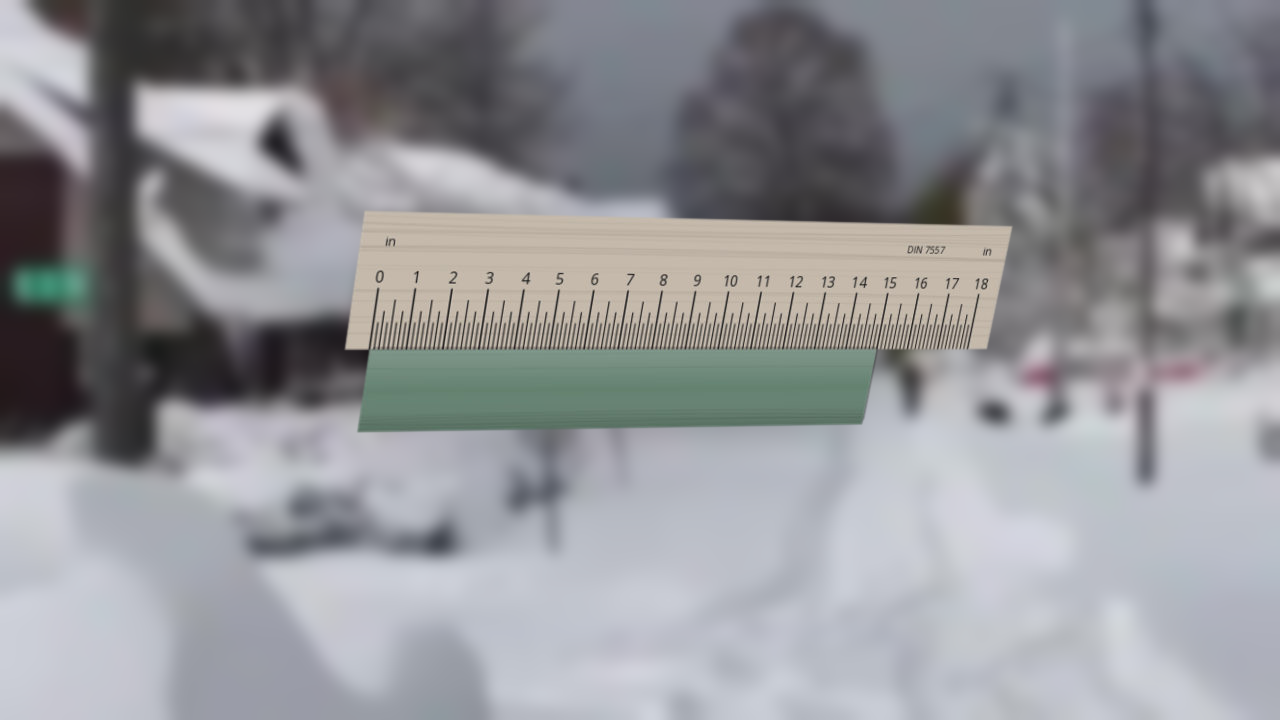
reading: in 15
